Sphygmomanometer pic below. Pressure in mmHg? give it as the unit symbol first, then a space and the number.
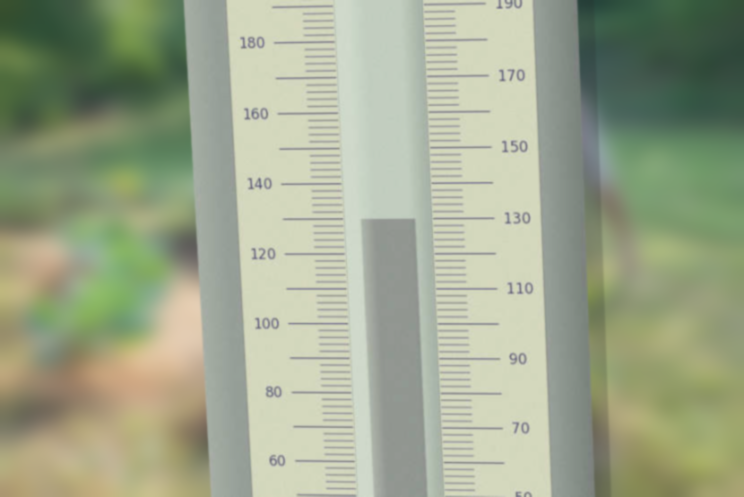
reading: mmHg 130
